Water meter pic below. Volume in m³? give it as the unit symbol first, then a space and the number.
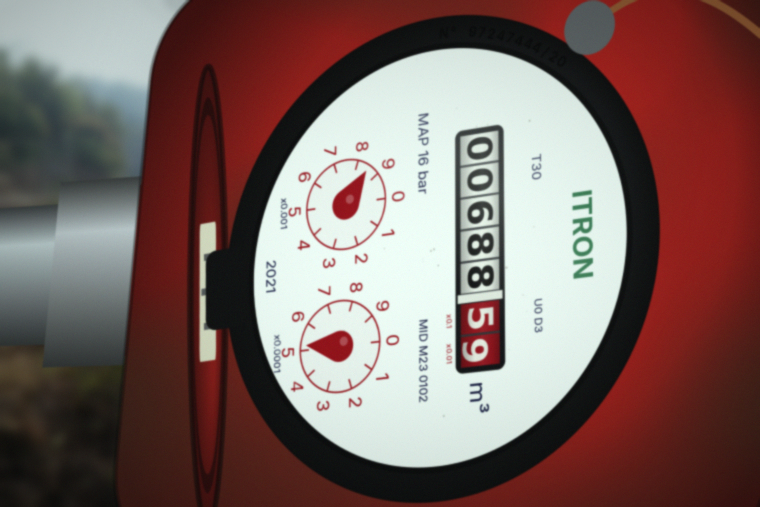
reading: m³ 688.5885
